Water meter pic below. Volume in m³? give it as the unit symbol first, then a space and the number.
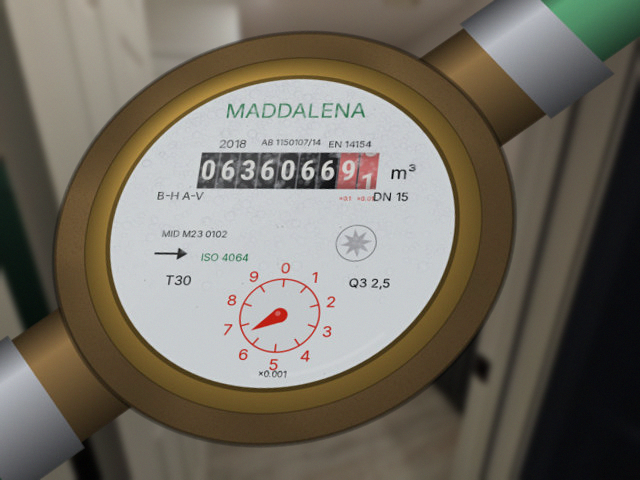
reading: m³ 636066.906
